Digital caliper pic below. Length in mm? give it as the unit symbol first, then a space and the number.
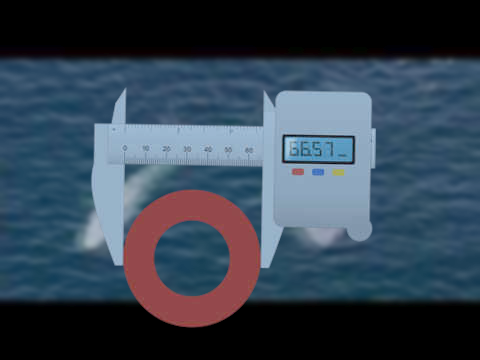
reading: mm 66.57
